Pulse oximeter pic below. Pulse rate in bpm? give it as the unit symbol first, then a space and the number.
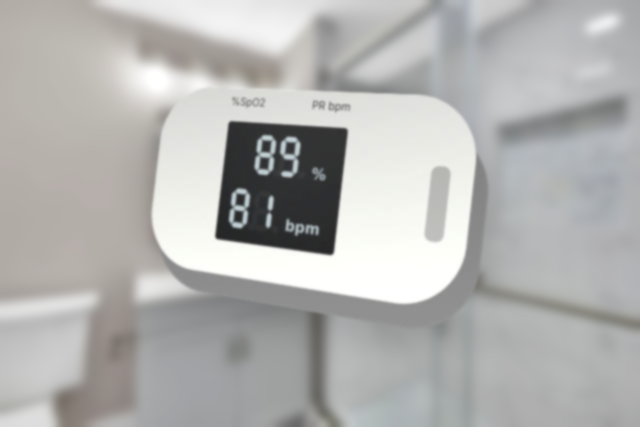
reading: bpm 81
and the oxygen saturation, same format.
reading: % 89
